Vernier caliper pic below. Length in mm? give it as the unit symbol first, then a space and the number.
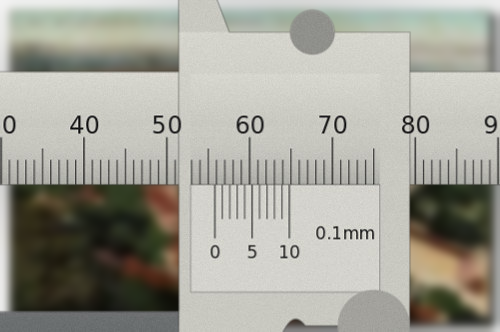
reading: mm 55.8
